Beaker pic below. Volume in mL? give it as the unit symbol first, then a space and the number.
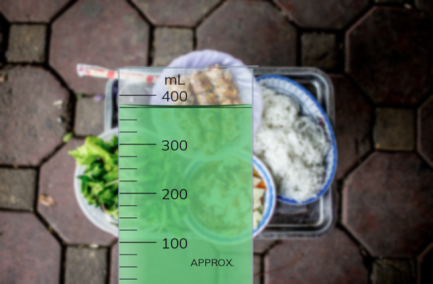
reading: mL 375
